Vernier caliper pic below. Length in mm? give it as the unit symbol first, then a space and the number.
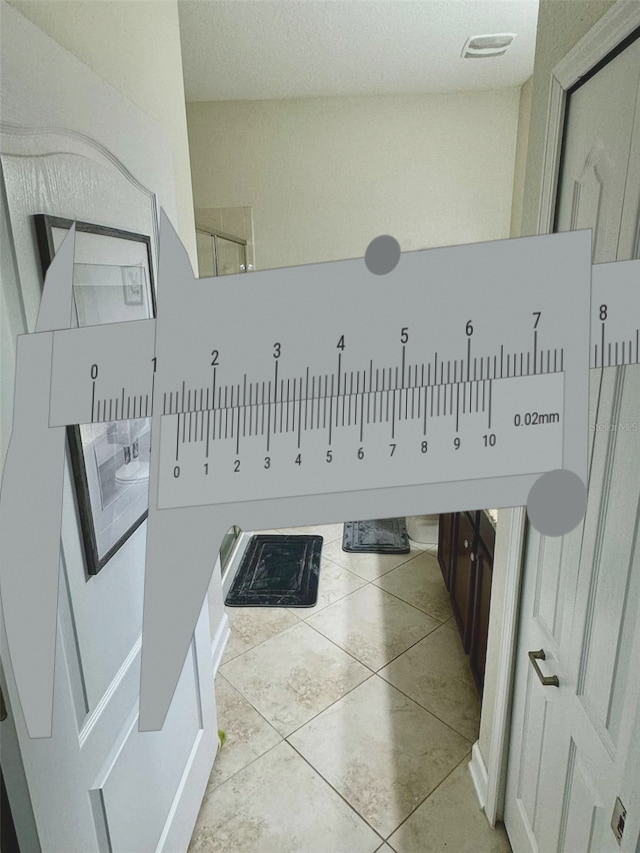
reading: mm 14.4
